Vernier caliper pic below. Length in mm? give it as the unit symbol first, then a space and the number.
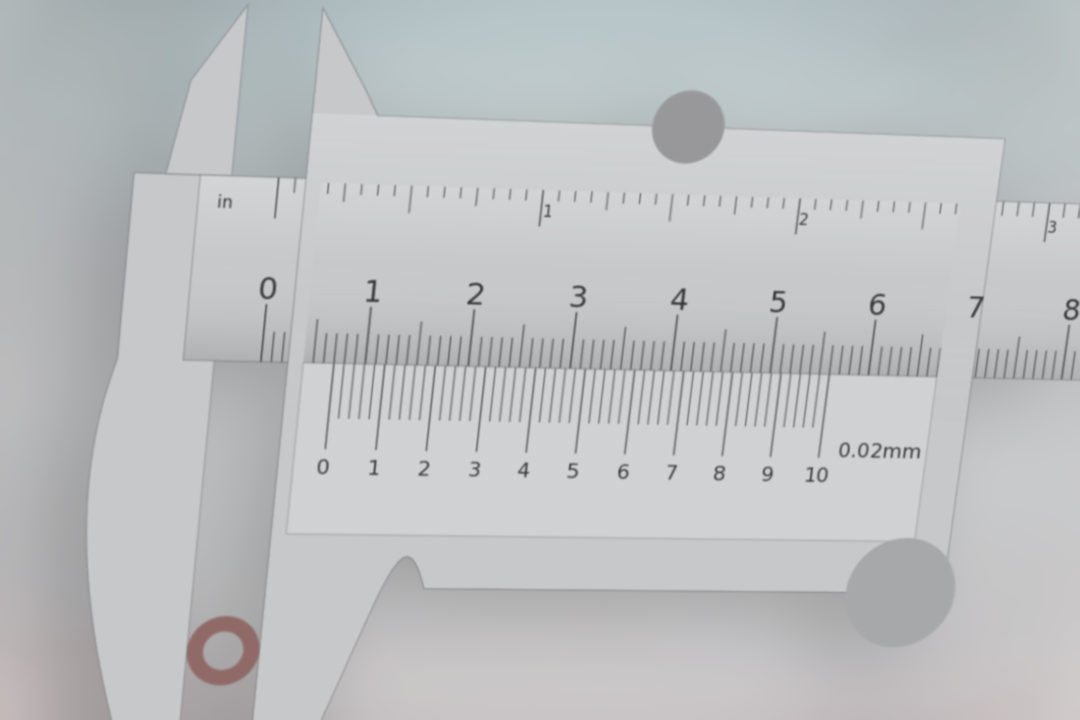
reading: mm 7.0
